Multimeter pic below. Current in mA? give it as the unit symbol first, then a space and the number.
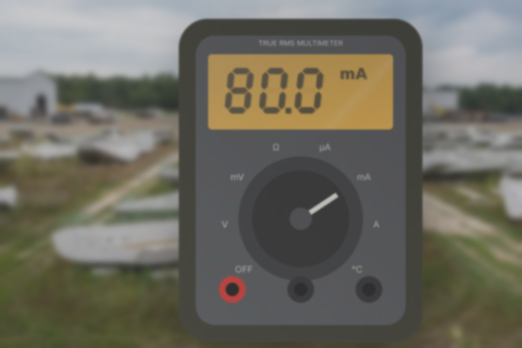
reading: mA 80.0
